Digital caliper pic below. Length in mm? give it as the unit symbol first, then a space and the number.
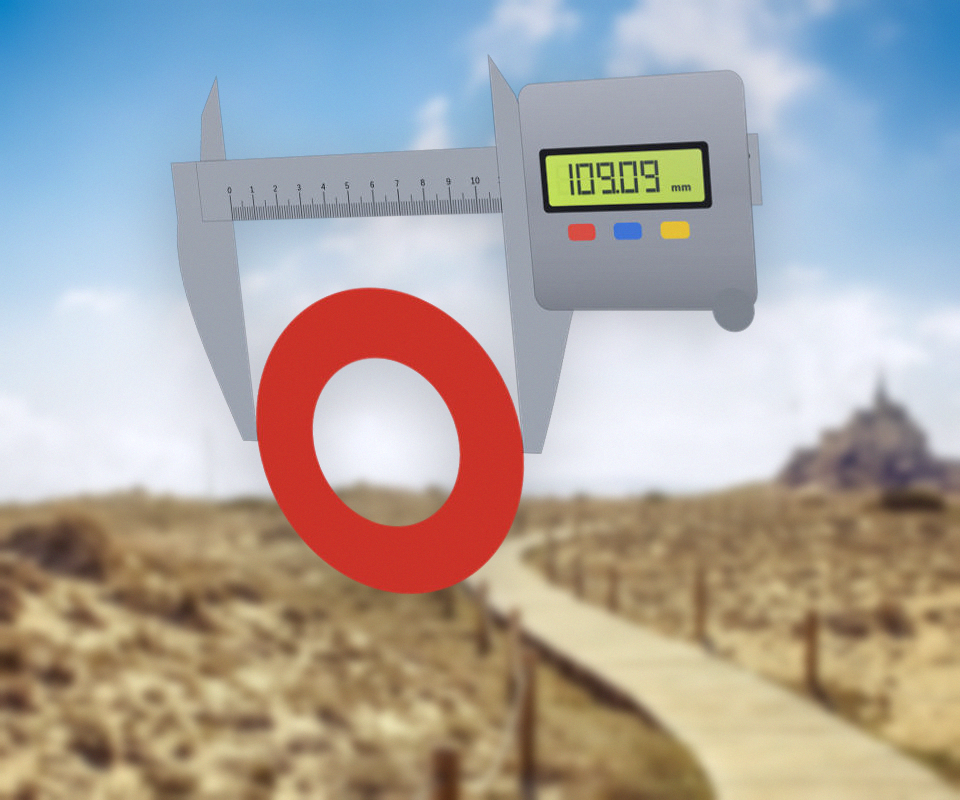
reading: mm 109.09
